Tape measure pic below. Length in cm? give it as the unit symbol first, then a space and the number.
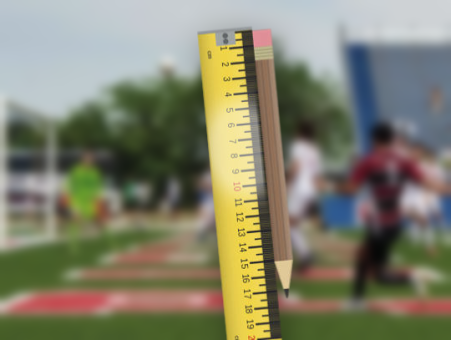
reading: cm 17.5
